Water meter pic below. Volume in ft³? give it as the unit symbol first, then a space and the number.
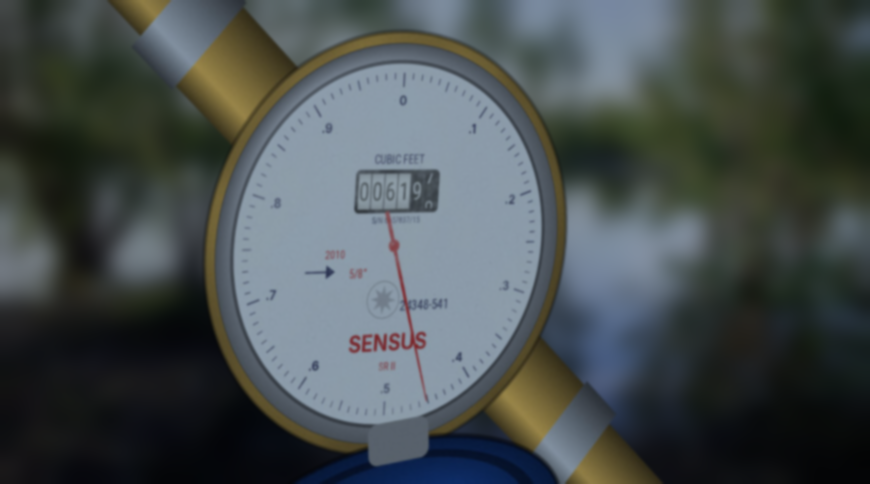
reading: ft³ 6197.45
